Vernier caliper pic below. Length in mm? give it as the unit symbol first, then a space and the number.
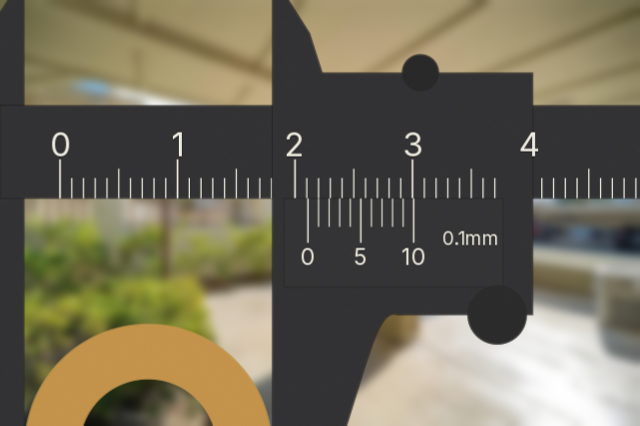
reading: mm 21.1
